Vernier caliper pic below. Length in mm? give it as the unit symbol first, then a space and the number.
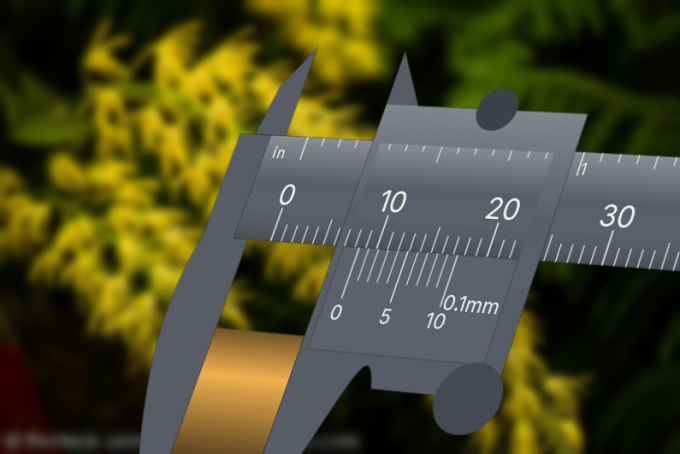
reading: mm 8.4
